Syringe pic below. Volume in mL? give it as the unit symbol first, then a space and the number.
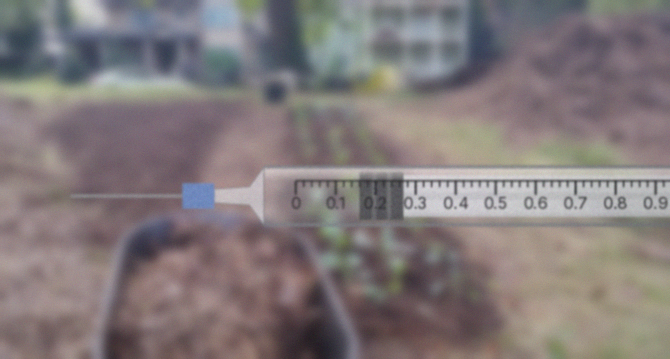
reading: mL 0.16
